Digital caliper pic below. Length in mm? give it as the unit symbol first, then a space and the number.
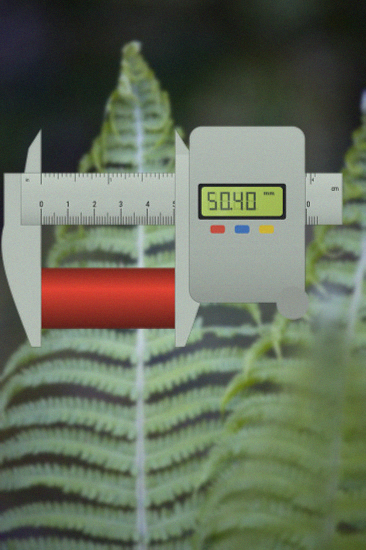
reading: mm 50.40
